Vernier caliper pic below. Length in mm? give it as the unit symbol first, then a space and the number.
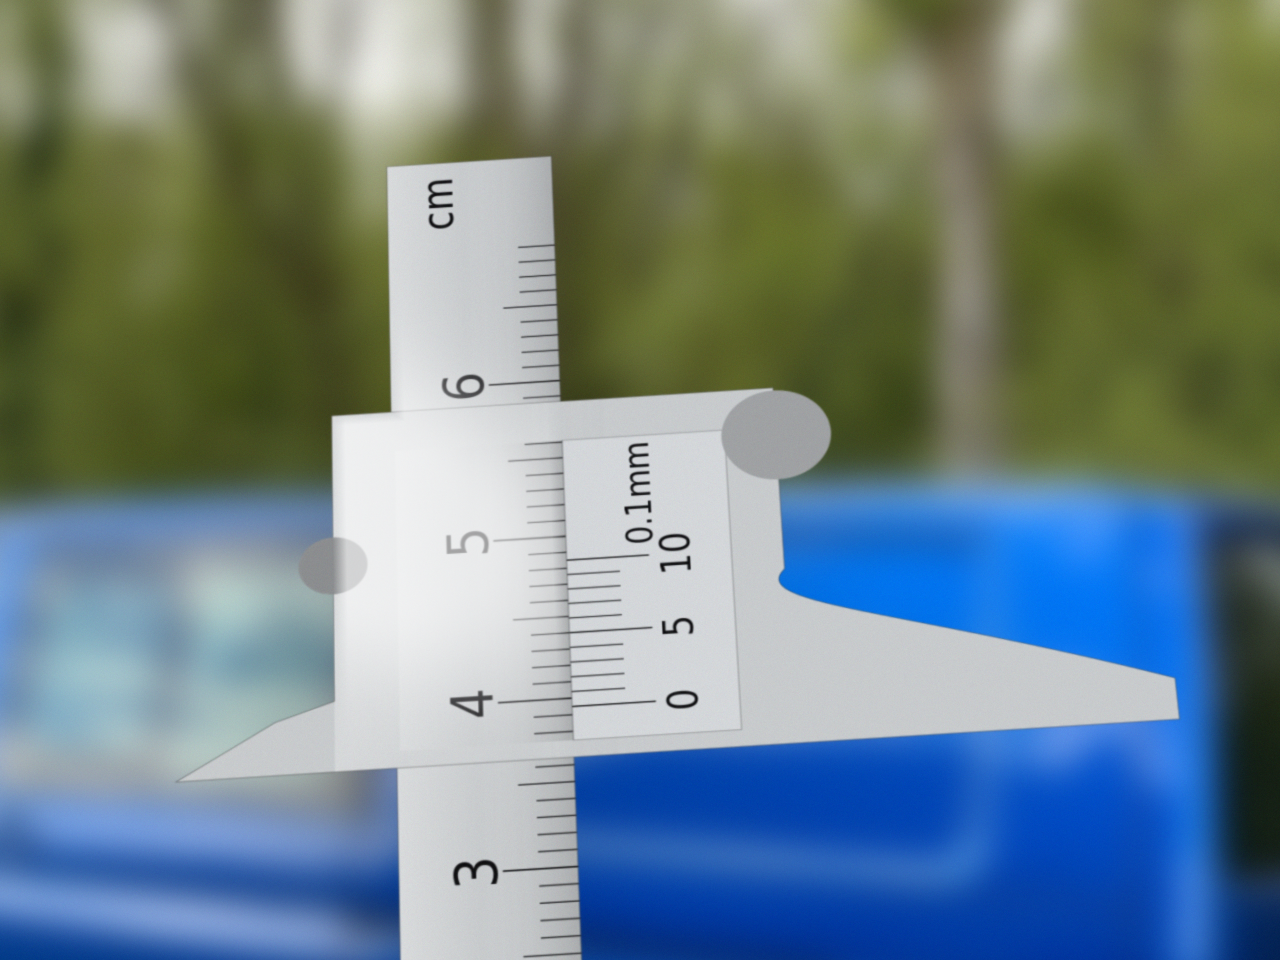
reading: mm 39.5
